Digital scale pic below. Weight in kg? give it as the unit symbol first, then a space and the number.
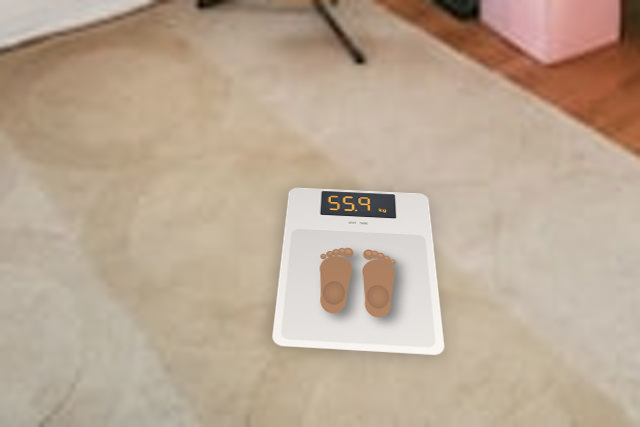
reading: kg 55.9
